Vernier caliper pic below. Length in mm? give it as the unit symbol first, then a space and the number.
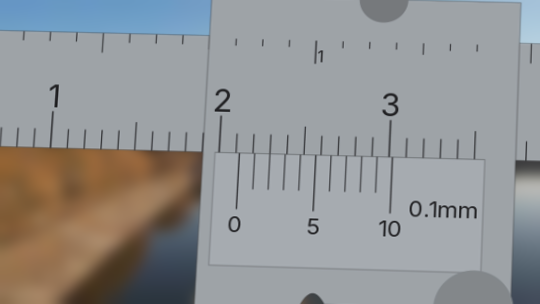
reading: mm 21.2
